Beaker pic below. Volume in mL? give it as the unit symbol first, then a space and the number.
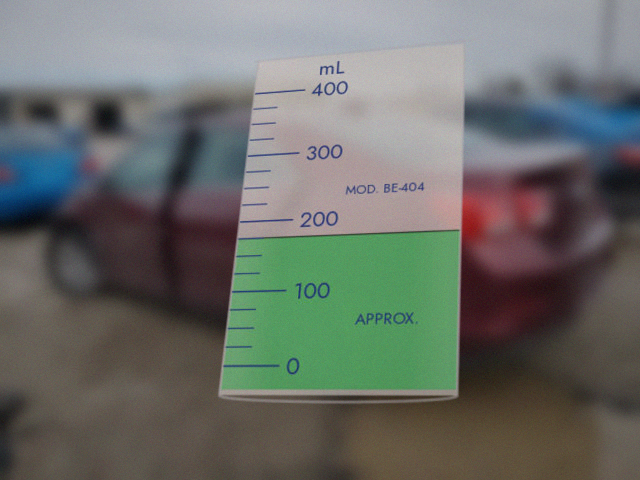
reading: mL 175
